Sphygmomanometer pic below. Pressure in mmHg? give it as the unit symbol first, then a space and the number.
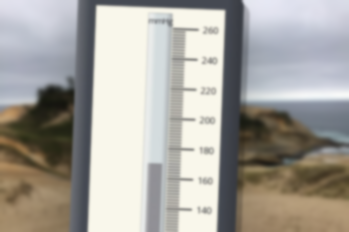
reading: mmHg 170
